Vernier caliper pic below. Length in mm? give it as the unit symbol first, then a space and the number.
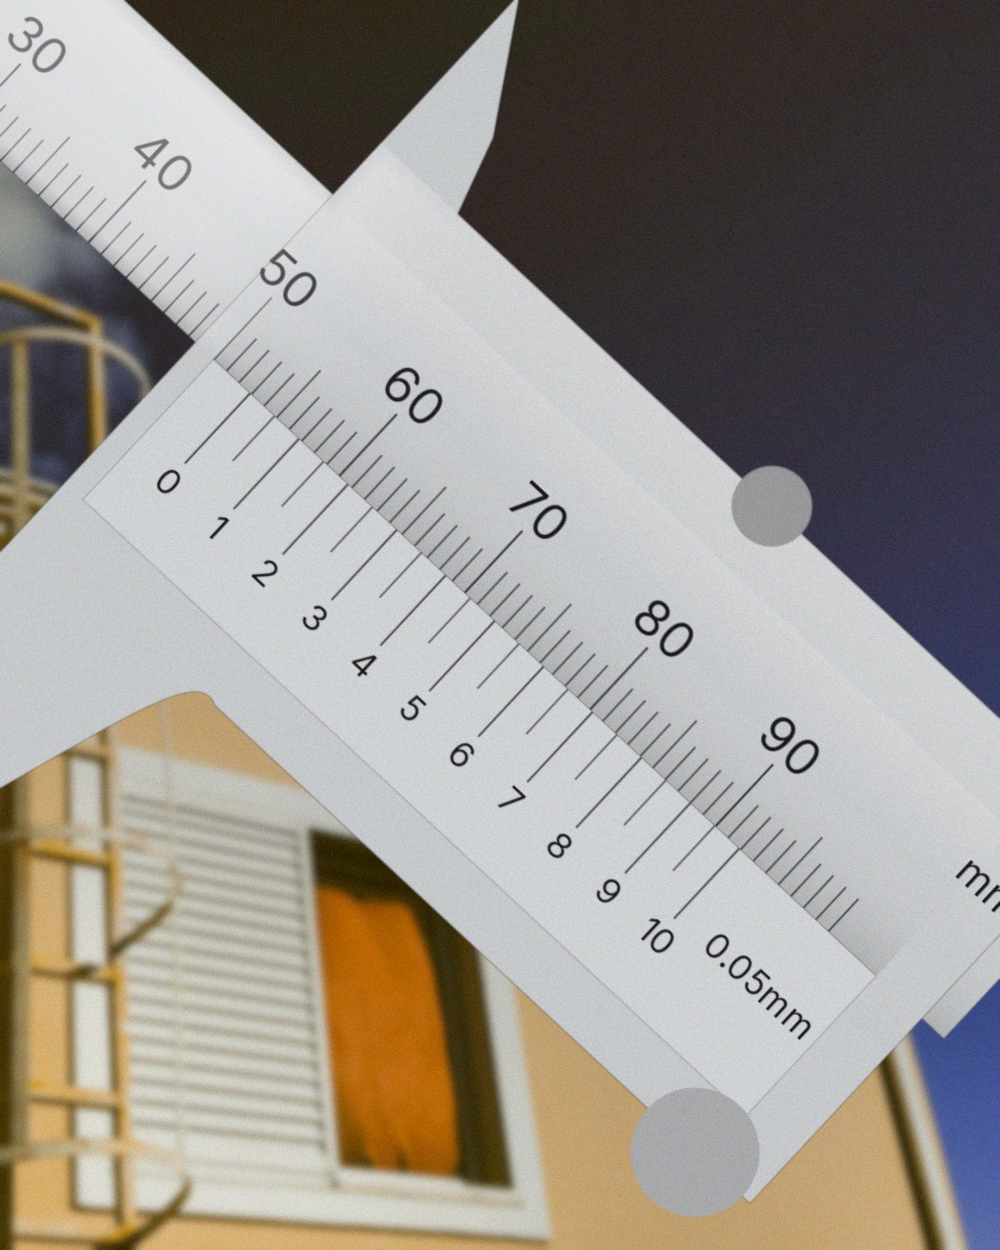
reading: mm 52.9
